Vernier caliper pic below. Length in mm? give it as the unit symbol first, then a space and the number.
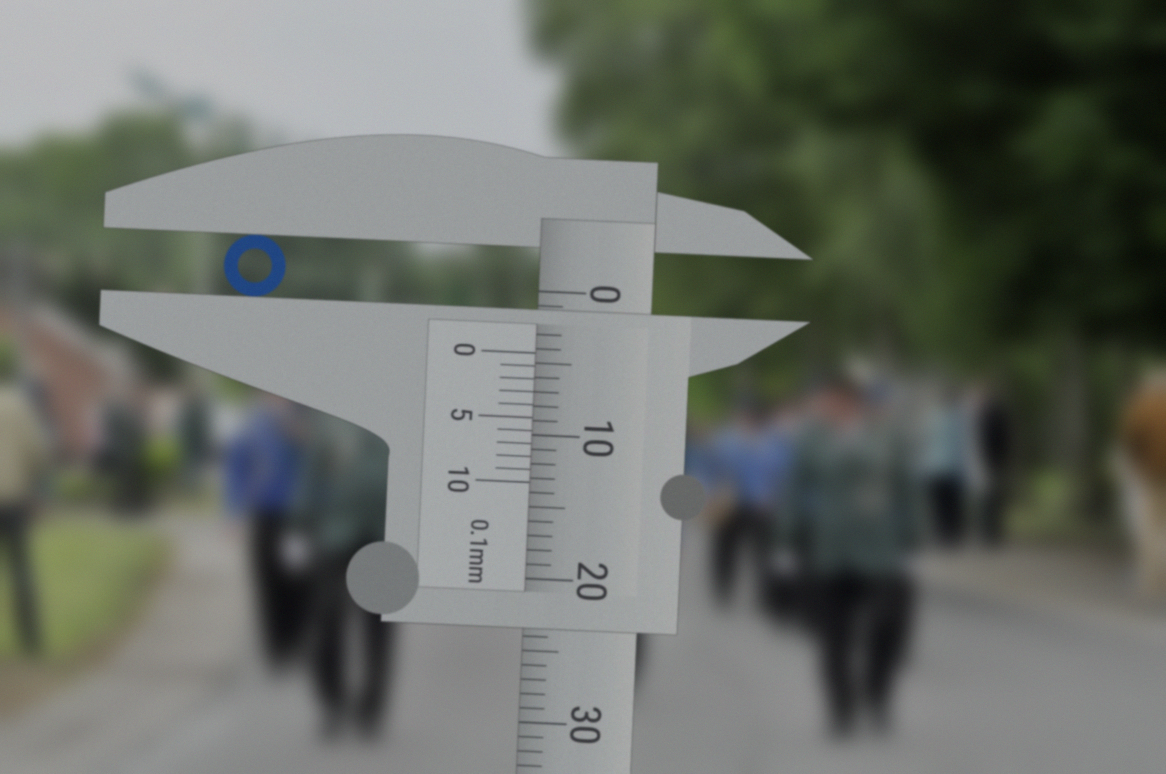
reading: mm 4.3
